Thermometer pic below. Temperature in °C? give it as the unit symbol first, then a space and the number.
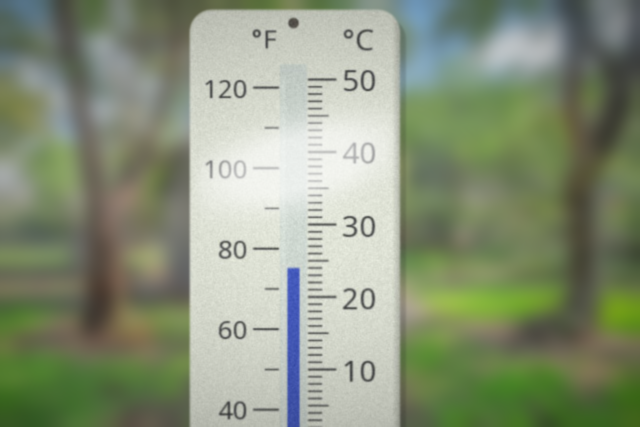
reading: °C 24
